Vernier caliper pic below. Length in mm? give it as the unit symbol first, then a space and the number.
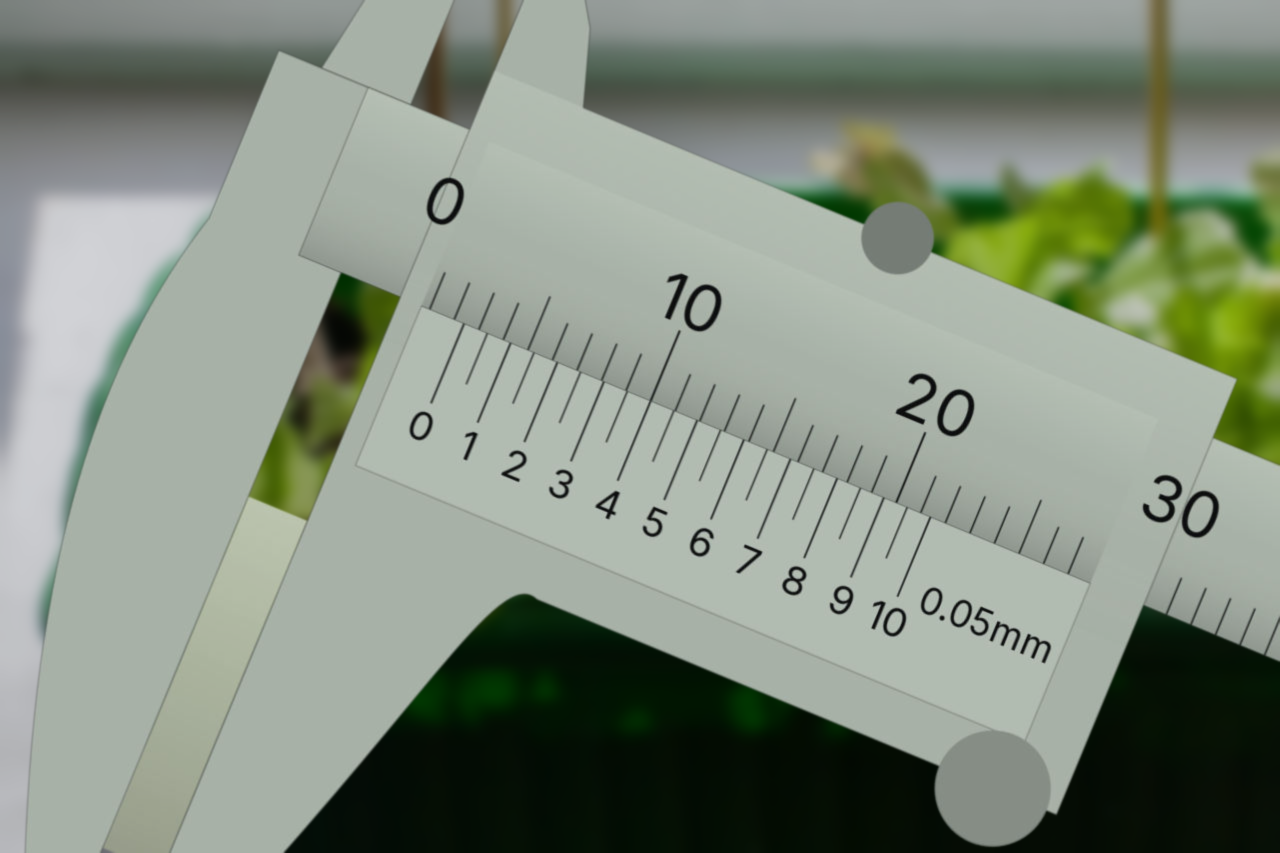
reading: mm 2.4
